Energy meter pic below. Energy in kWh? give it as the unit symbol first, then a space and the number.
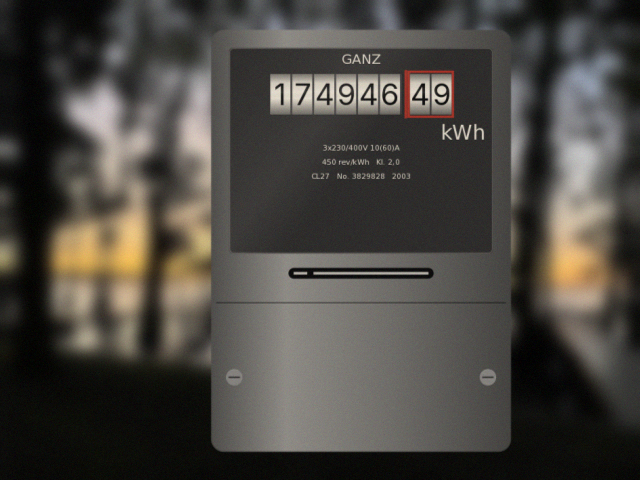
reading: kWh 174946.49
